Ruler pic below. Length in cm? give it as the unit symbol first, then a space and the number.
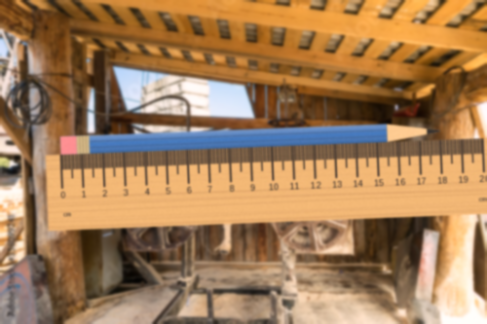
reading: cm 18
